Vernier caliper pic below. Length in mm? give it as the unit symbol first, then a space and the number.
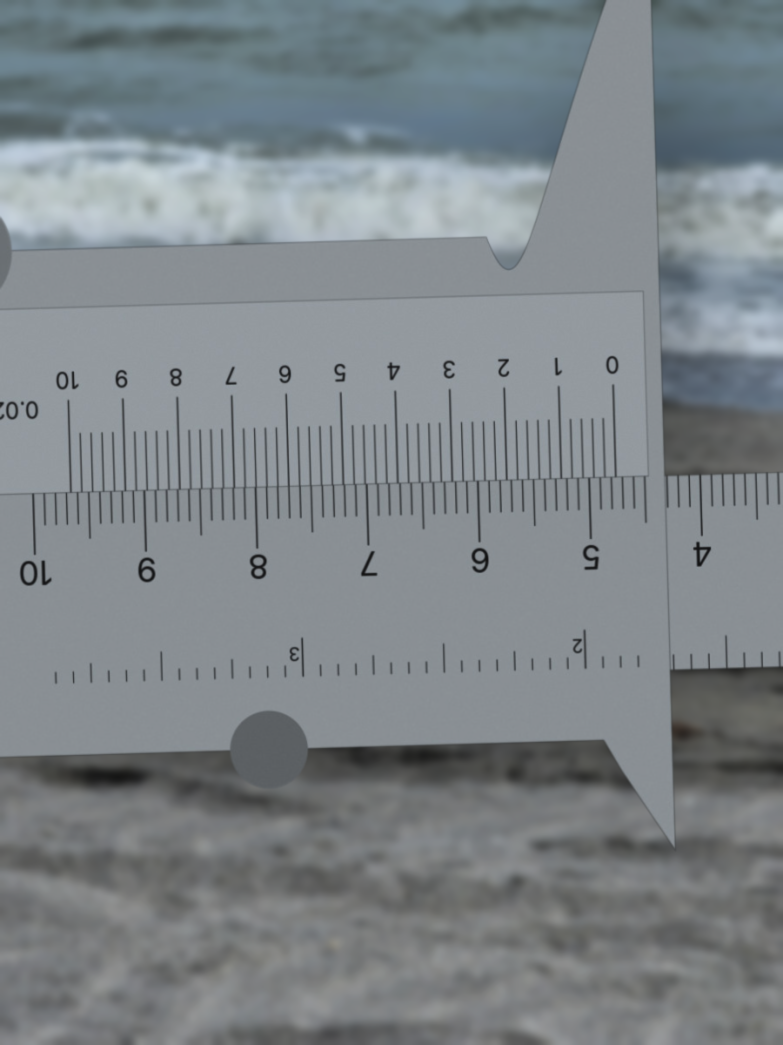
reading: mm 47.6
